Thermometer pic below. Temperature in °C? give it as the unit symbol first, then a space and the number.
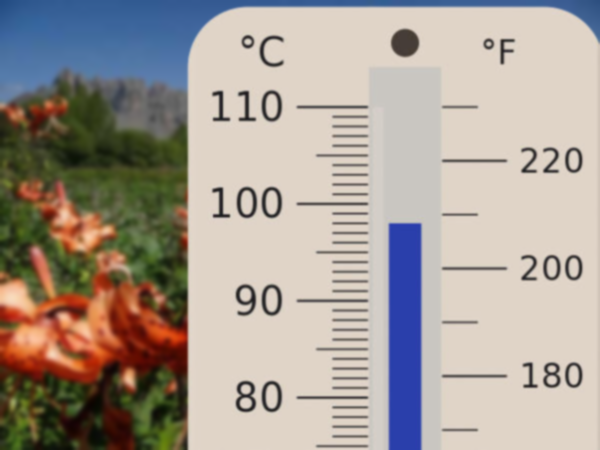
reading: °C 98
